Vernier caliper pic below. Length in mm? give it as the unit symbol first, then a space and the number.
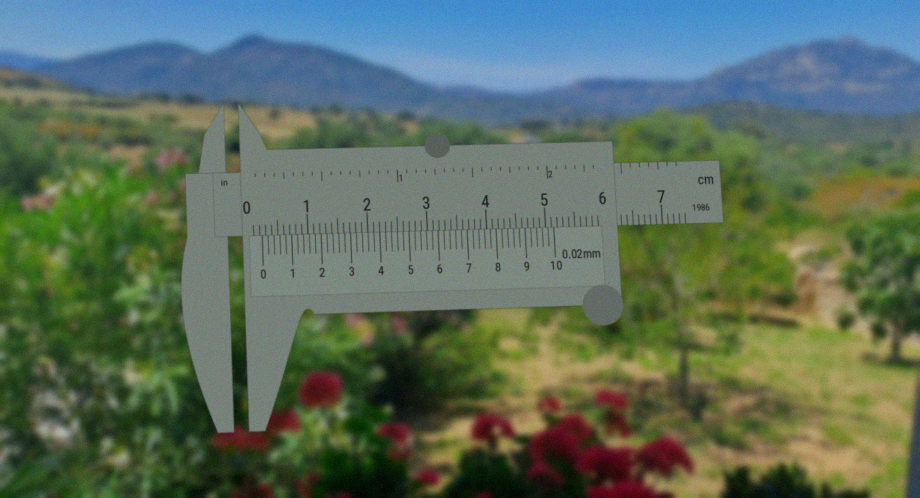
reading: mm 2.4
